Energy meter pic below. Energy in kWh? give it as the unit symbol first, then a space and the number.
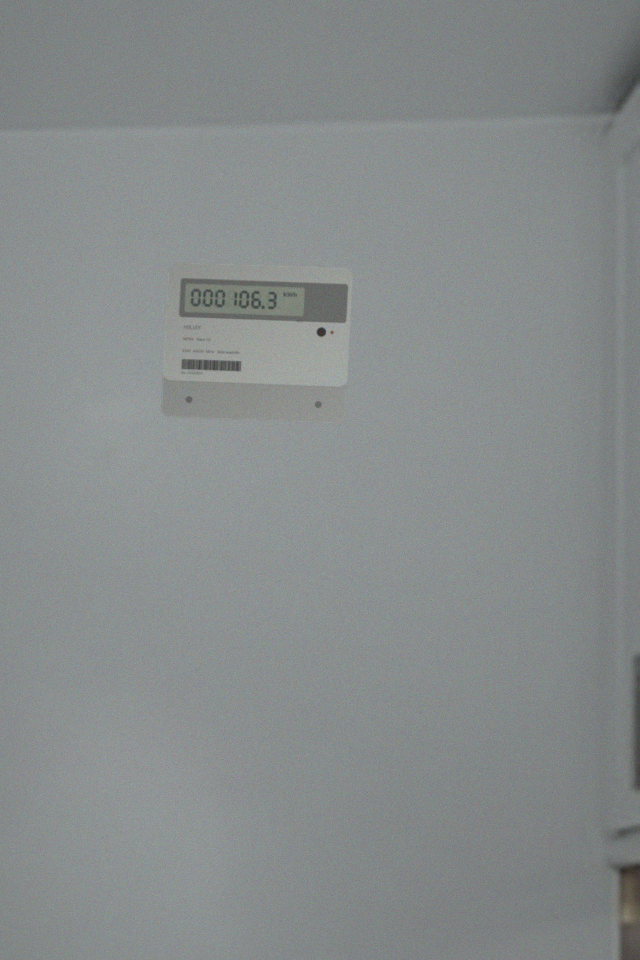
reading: kWh 106.3
